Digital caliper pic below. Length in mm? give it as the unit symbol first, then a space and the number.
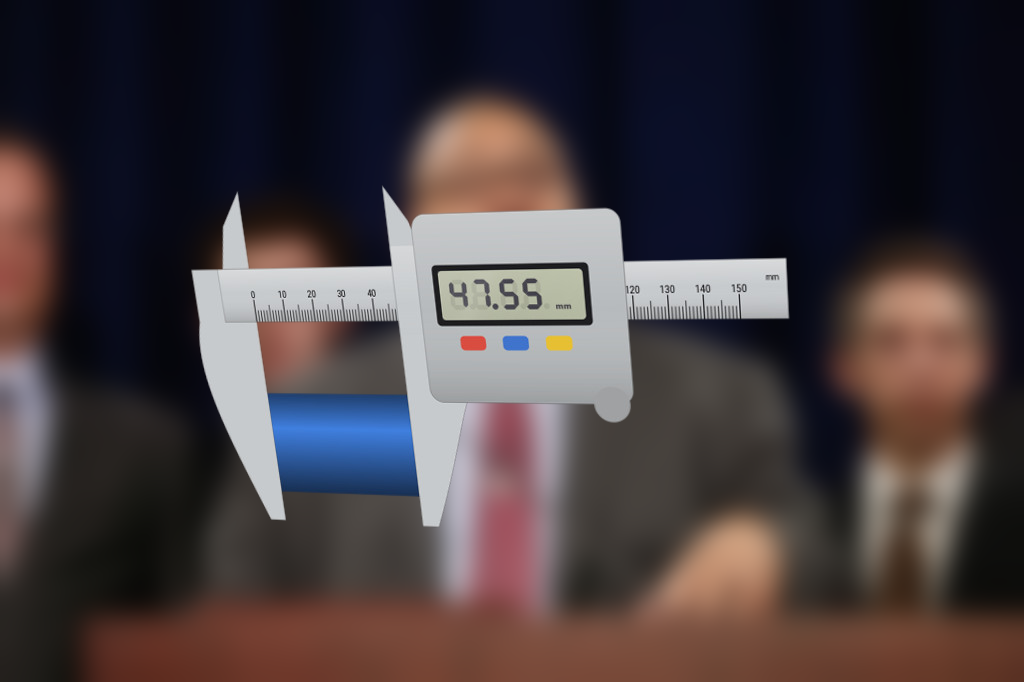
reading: mm 47.55
